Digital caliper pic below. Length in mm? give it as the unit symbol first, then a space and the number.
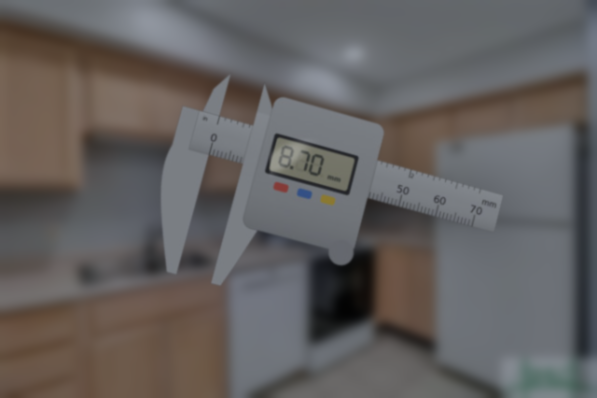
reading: mm 8.70
